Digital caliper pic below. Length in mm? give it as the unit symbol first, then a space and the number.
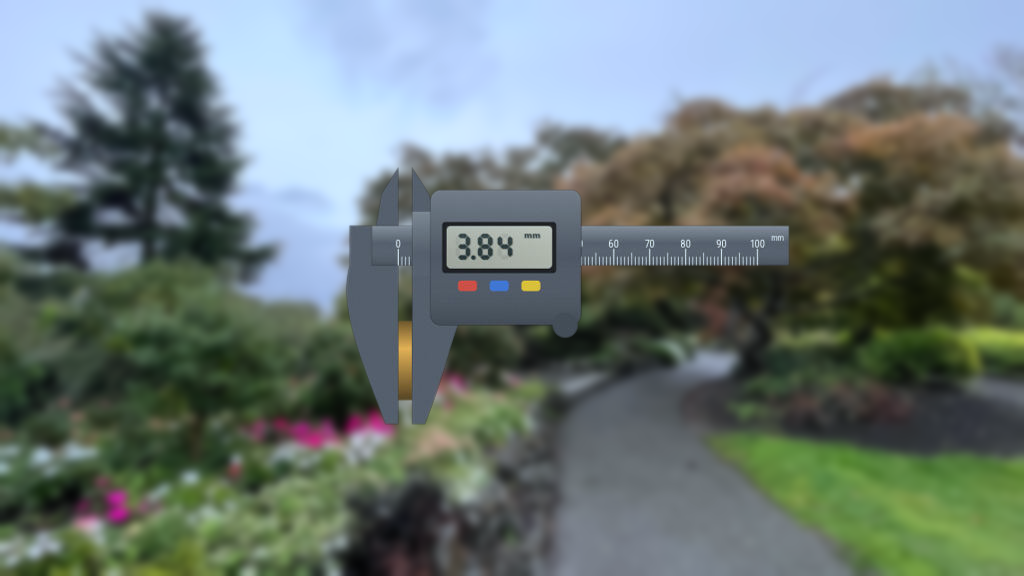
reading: mm 3.84
